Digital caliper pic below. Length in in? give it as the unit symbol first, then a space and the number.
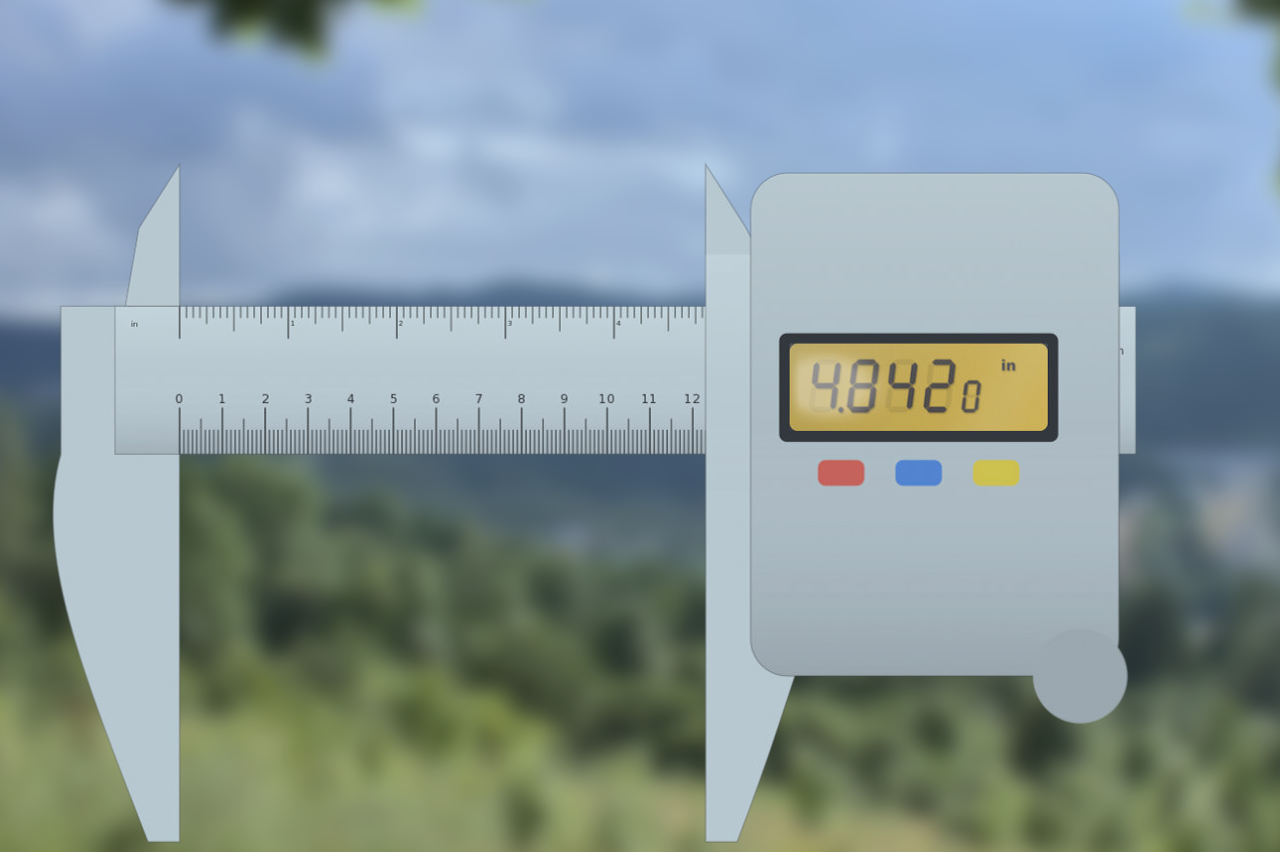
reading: in 4.8420
